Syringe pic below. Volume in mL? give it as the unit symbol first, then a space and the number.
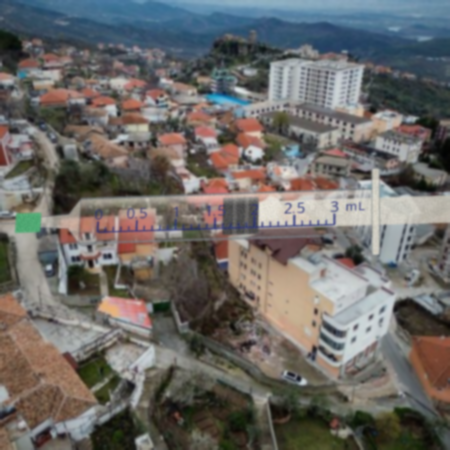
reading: mL 1.6
